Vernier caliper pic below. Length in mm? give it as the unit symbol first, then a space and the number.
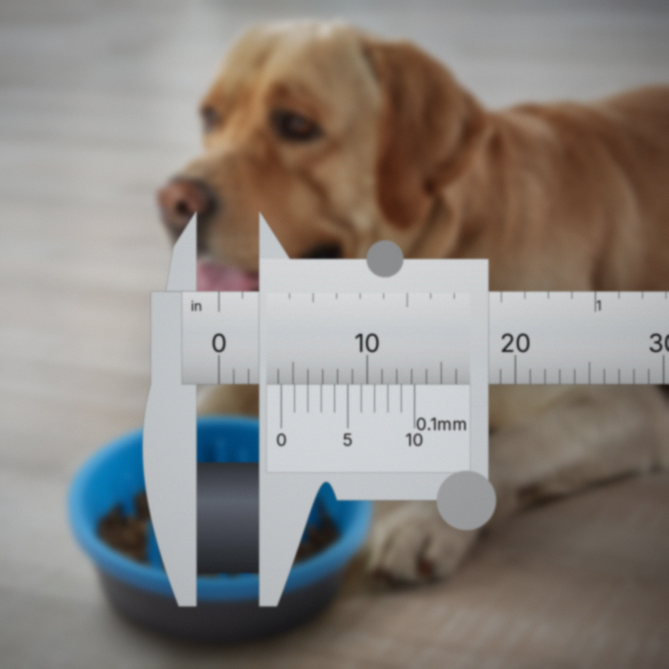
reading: mm 4.2
